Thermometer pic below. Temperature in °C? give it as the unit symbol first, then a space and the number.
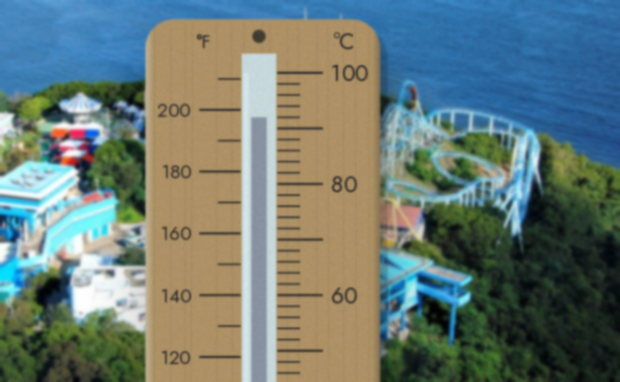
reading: °C 92
